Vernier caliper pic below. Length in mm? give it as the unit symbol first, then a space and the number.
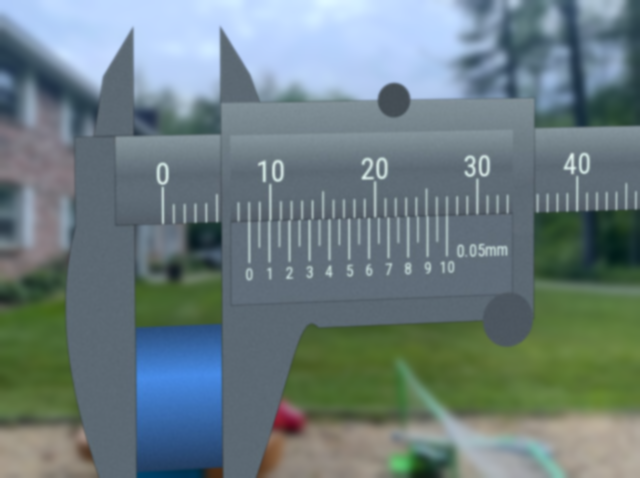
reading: mm 8.0
